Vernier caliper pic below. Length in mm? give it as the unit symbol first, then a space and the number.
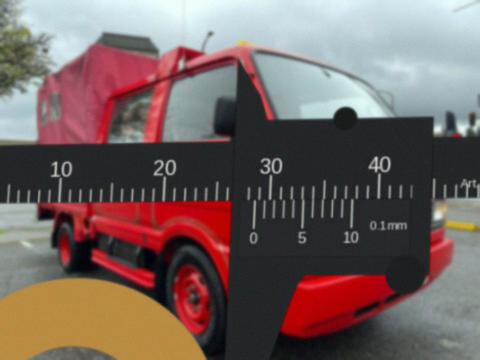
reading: mm 28.6
